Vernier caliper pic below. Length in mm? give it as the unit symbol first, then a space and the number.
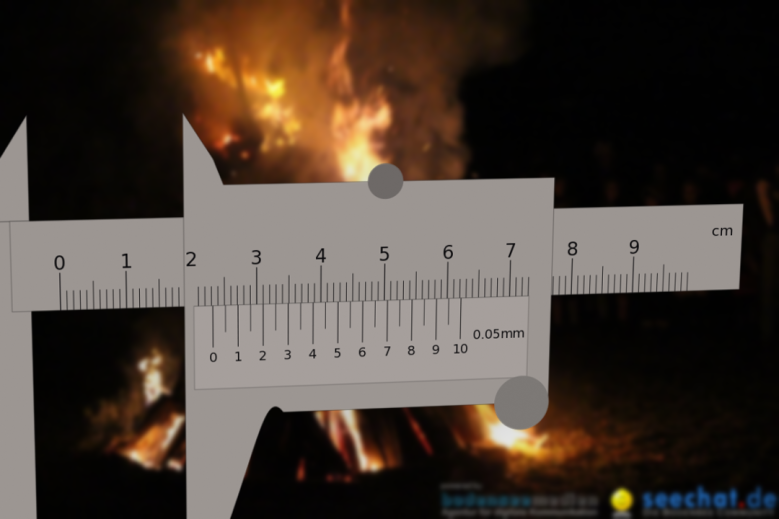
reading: mm 23.2
